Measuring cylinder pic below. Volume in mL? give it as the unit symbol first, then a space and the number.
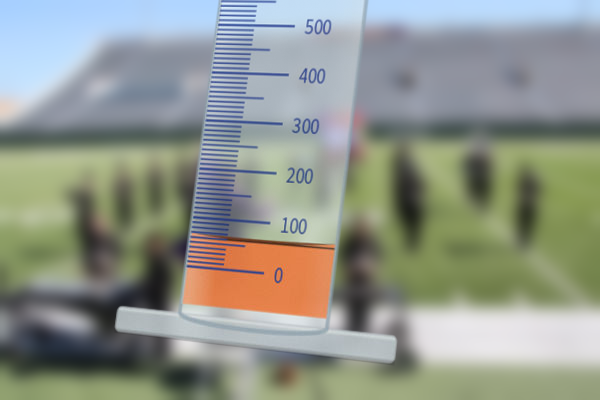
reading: mL 60
